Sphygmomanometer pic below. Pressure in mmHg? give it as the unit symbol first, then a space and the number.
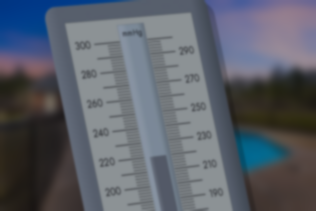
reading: mmHg 220
